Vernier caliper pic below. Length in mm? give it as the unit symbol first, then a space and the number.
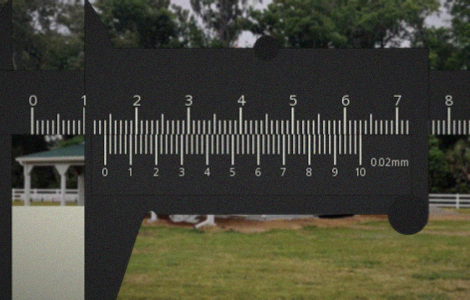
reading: mm 14.0
